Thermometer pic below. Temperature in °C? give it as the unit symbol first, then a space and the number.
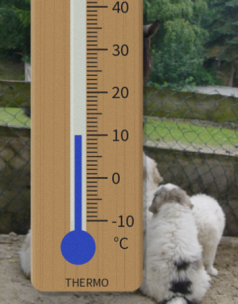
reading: °C 10
